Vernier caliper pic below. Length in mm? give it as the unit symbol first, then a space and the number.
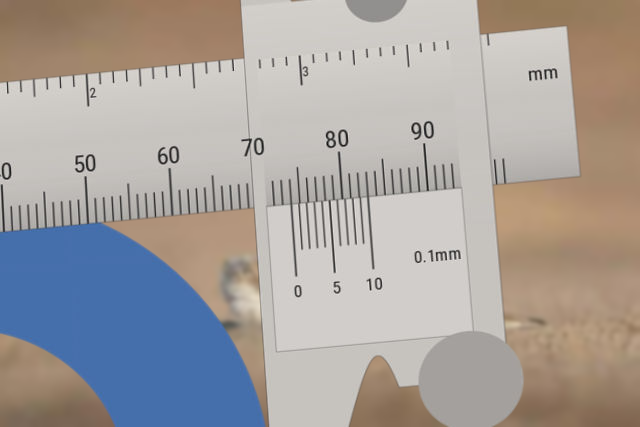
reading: mm 74.0
